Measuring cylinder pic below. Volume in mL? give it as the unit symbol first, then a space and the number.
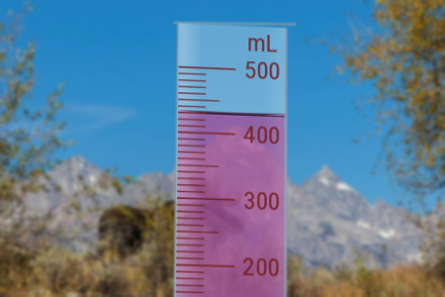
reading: mL 430
